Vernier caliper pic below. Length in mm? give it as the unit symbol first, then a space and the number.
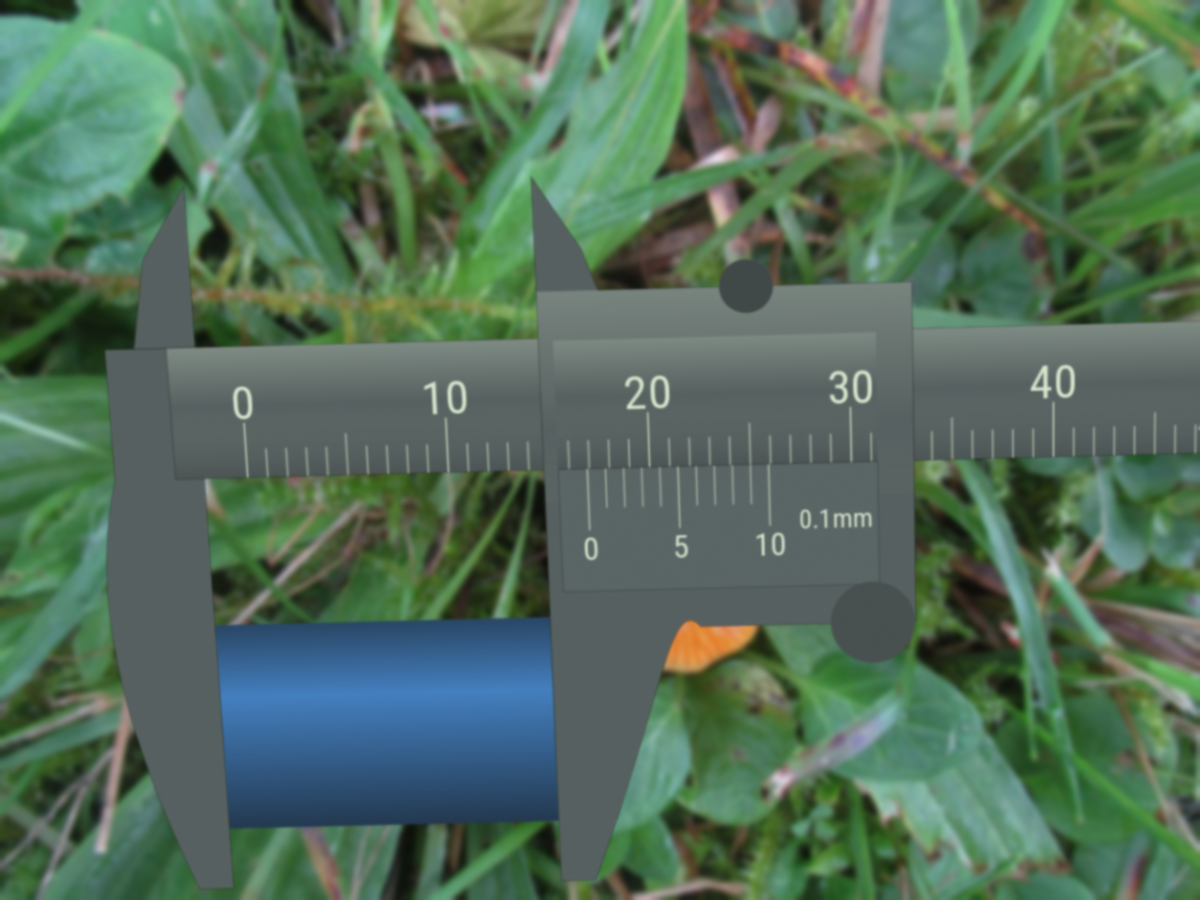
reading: mm 16.9
